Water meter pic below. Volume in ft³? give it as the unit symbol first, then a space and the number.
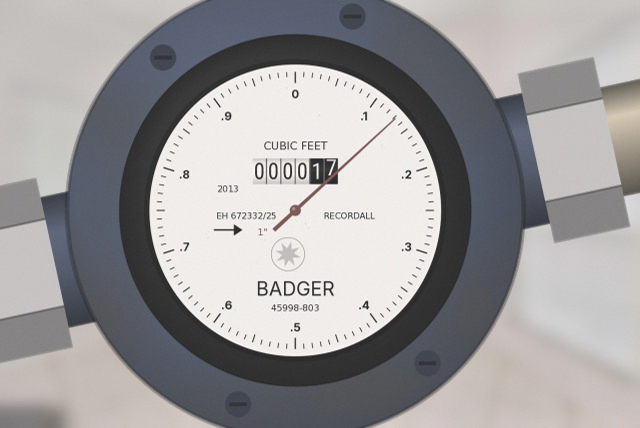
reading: ft³ 17.13
